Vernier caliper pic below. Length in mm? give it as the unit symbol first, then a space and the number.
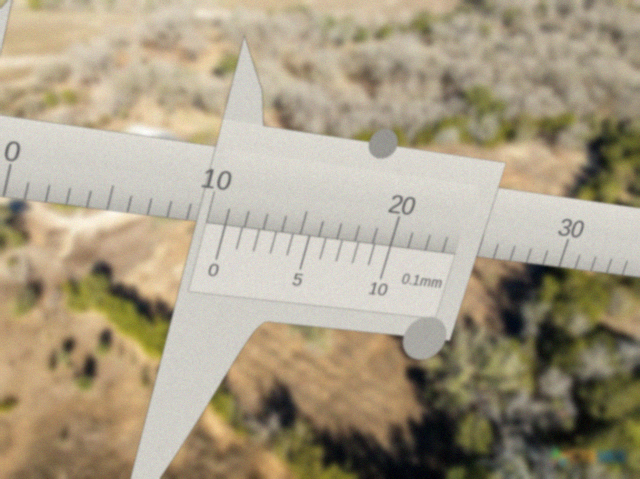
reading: mm 11.0
